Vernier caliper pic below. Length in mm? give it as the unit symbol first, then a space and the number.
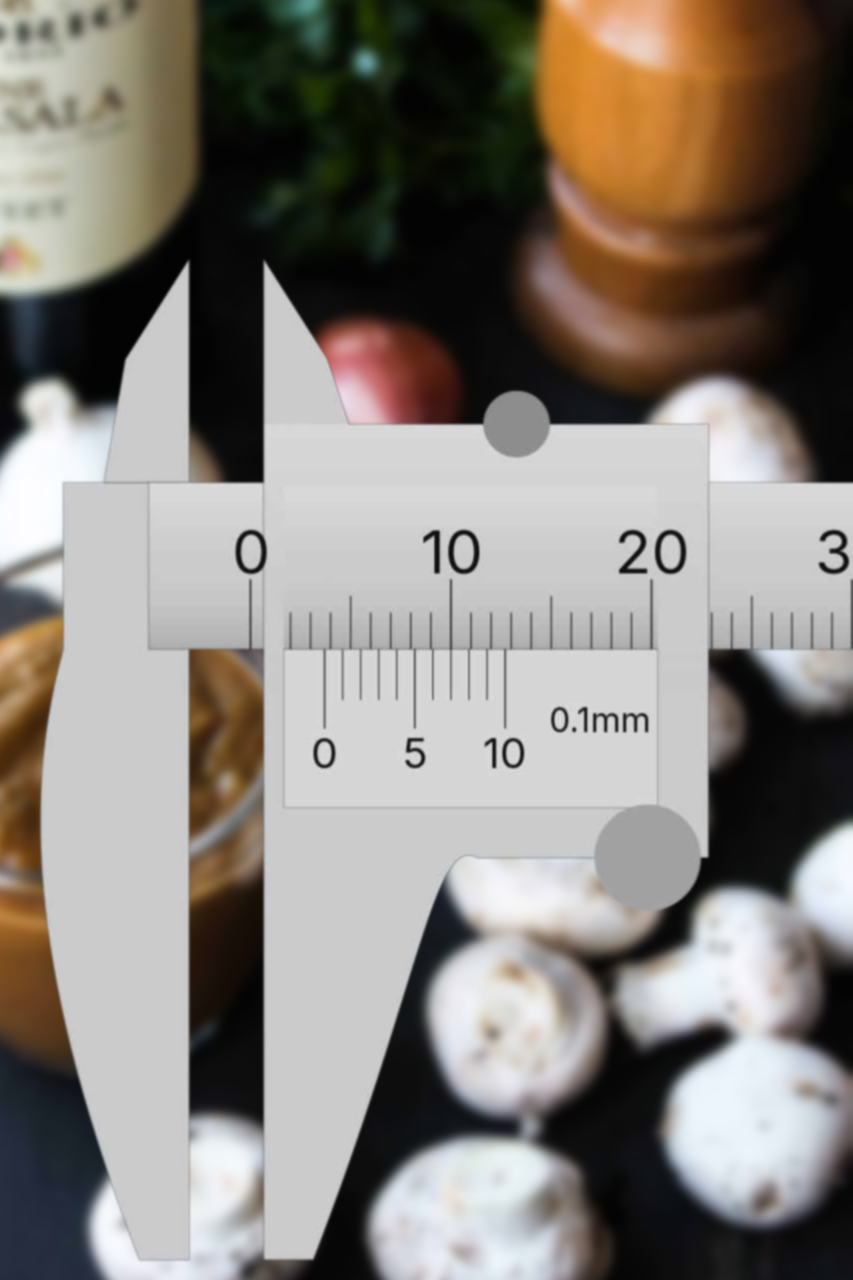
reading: mm 3.7
